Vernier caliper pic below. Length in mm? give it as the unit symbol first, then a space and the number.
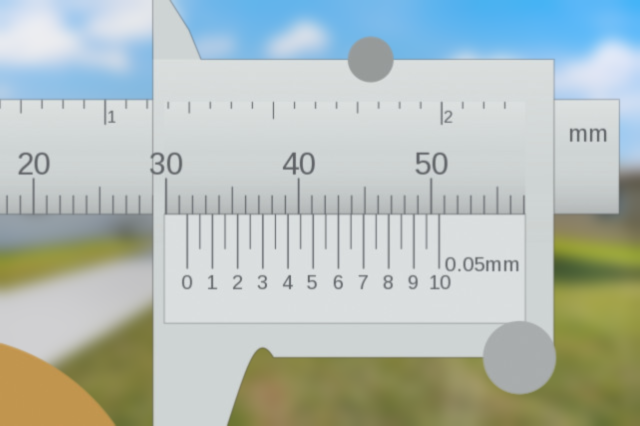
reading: mm 31.6
